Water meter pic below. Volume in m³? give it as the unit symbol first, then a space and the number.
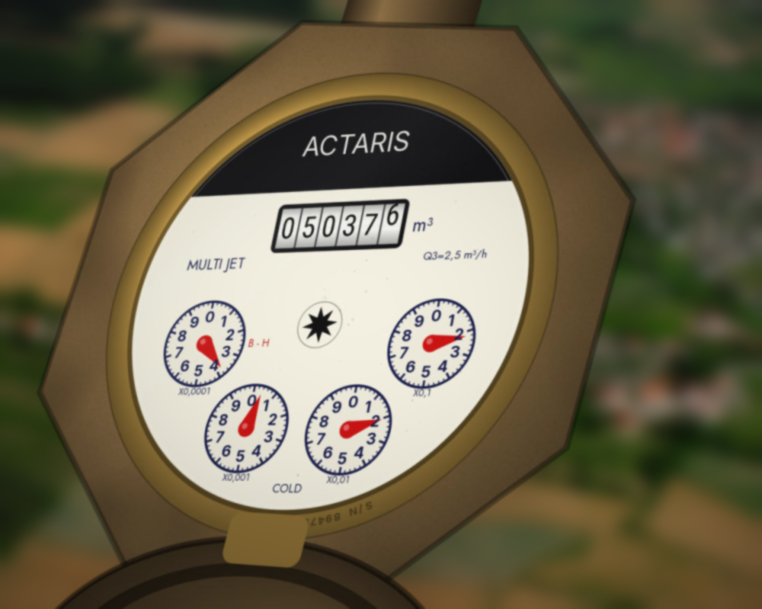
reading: m³ 50376.2203
